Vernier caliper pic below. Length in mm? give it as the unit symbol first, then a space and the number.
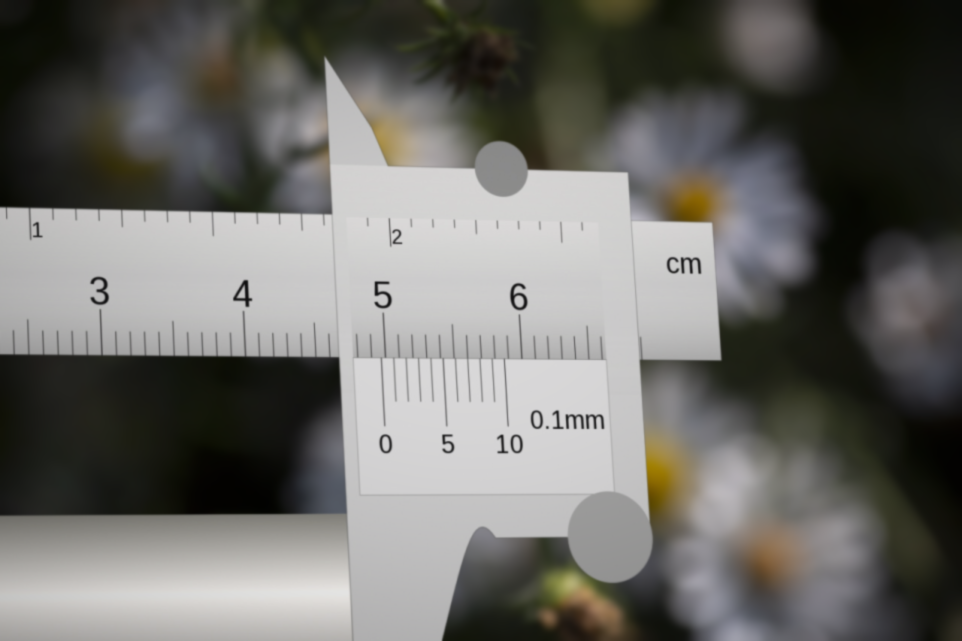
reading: mm 49.7
